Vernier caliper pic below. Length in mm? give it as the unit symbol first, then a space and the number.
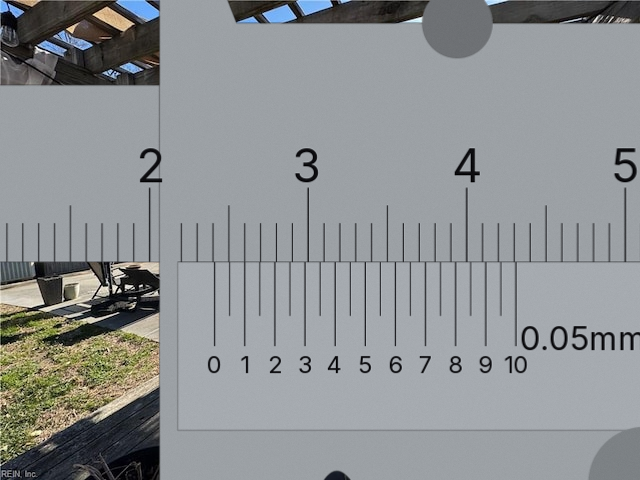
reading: mm 24.1
